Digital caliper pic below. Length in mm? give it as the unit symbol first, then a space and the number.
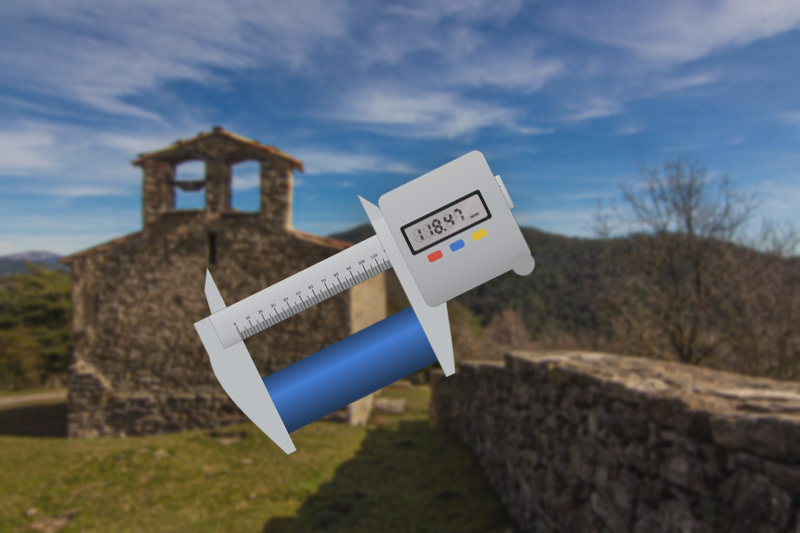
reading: mm 118.47
